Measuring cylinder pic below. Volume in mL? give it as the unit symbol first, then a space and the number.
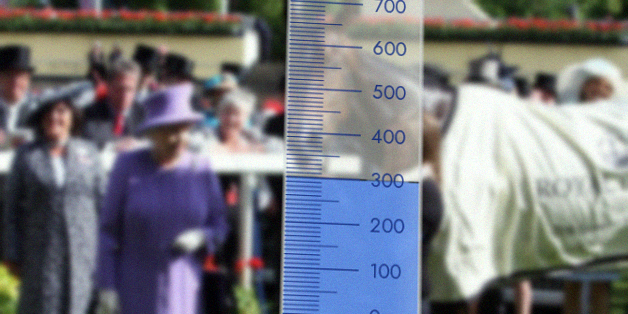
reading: mL 300
